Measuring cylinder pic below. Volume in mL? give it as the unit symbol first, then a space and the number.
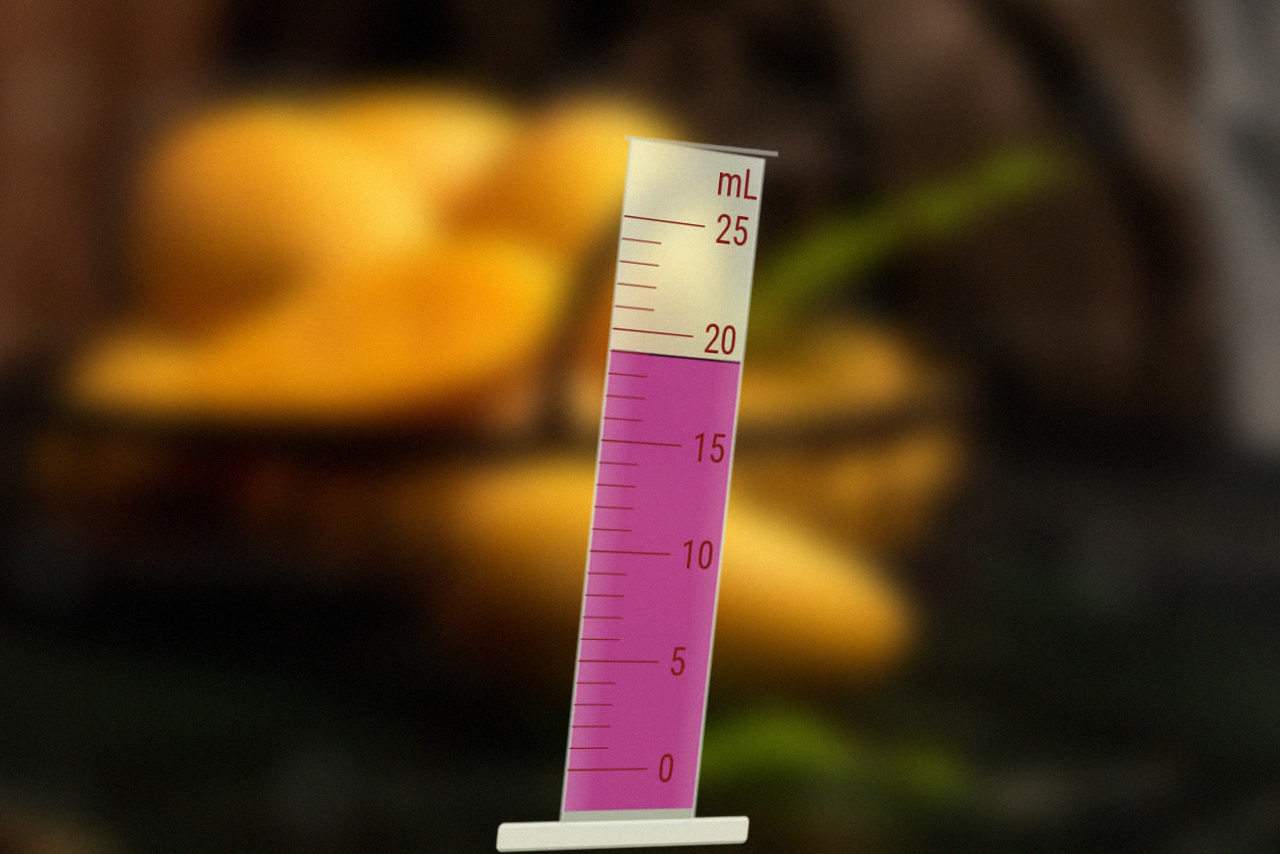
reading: mL 19
